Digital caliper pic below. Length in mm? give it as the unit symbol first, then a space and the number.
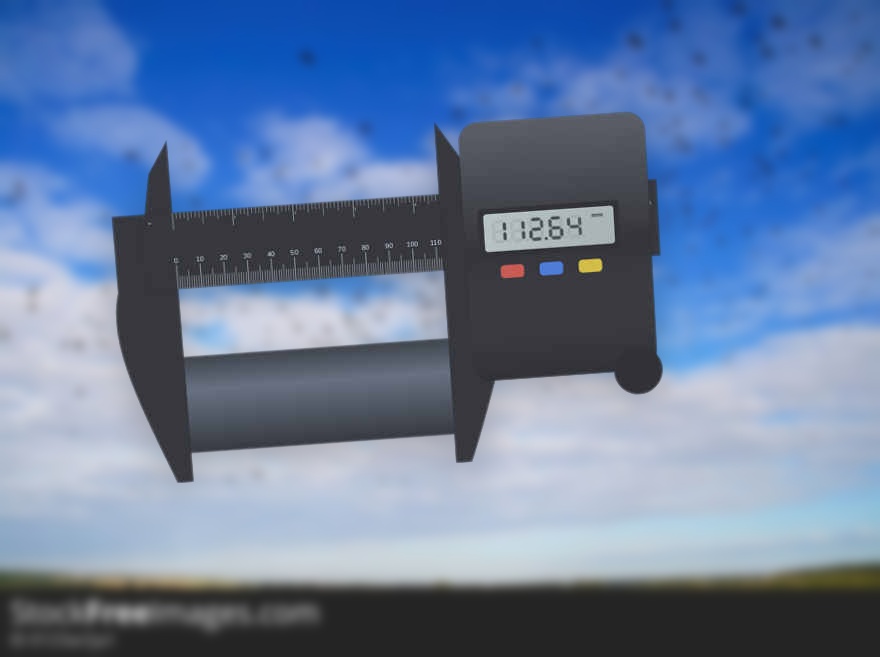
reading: mm 112.64
